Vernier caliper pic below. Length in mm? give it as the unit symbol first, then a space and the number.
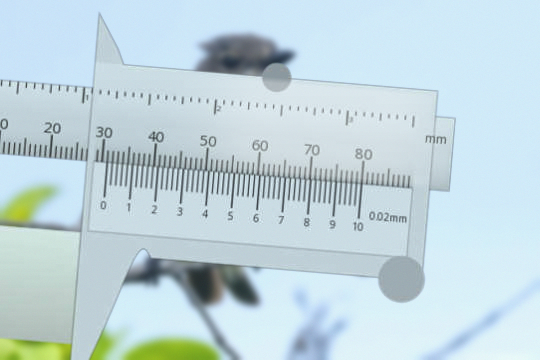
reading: mm 31.0
